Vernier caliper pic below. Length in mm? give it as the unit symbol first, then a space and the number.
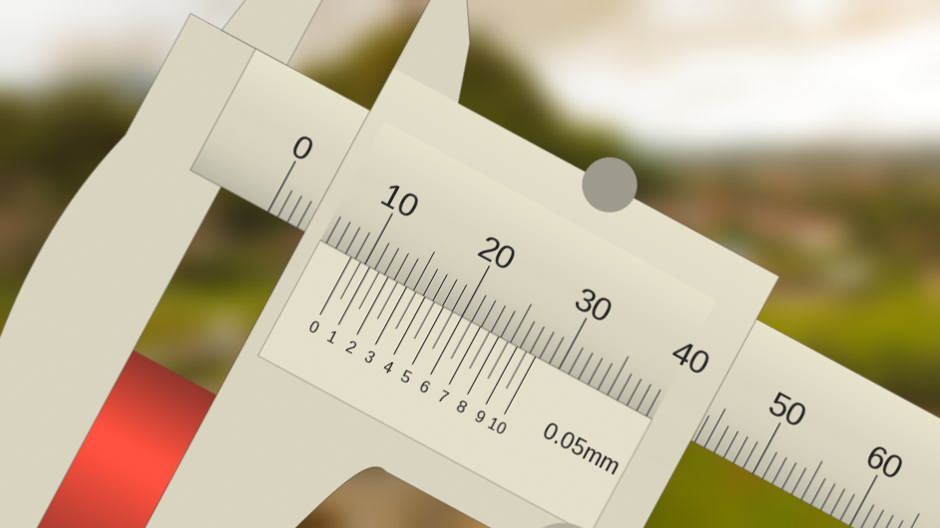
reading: mm 8.6
